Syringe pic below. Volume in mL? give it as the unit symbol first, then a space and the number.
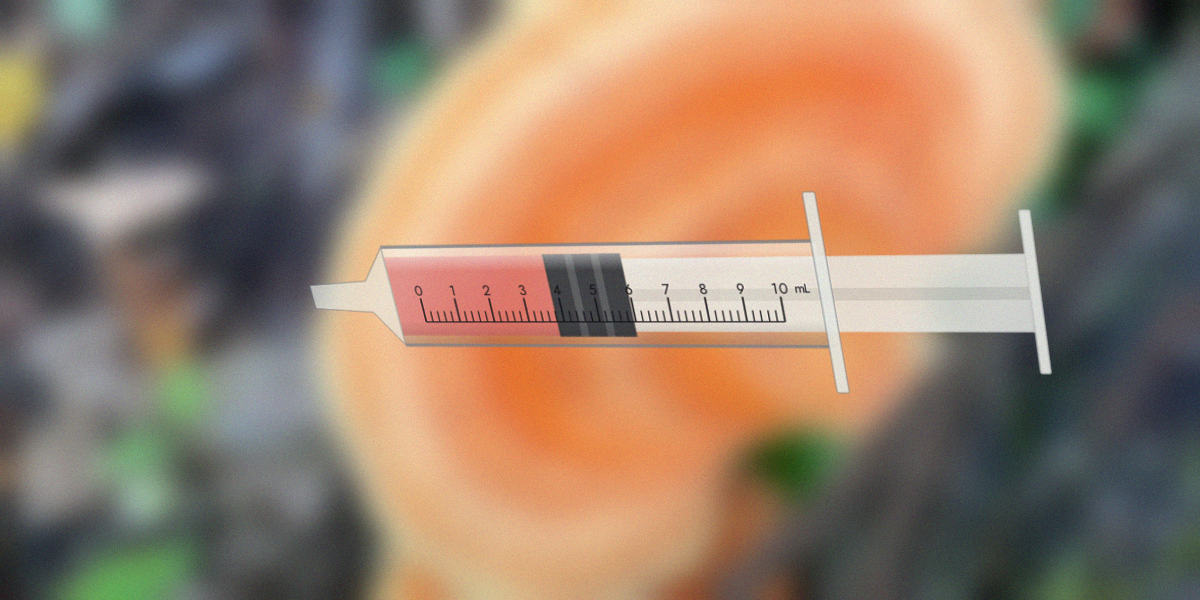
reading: mL 3.8
